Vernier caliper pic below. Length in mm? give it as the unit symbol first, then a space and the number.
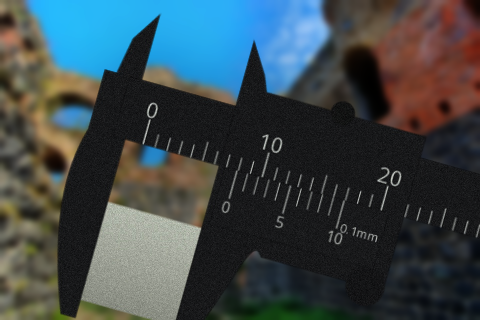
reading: mm 7.9
